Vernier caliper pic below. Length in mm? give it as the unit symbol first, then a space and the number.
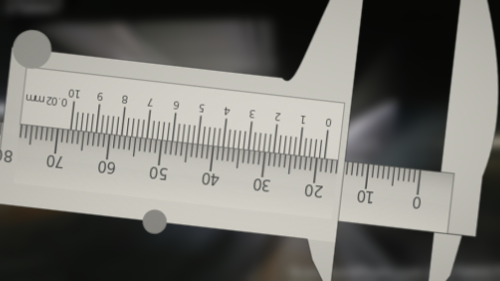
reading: mm 18.5
